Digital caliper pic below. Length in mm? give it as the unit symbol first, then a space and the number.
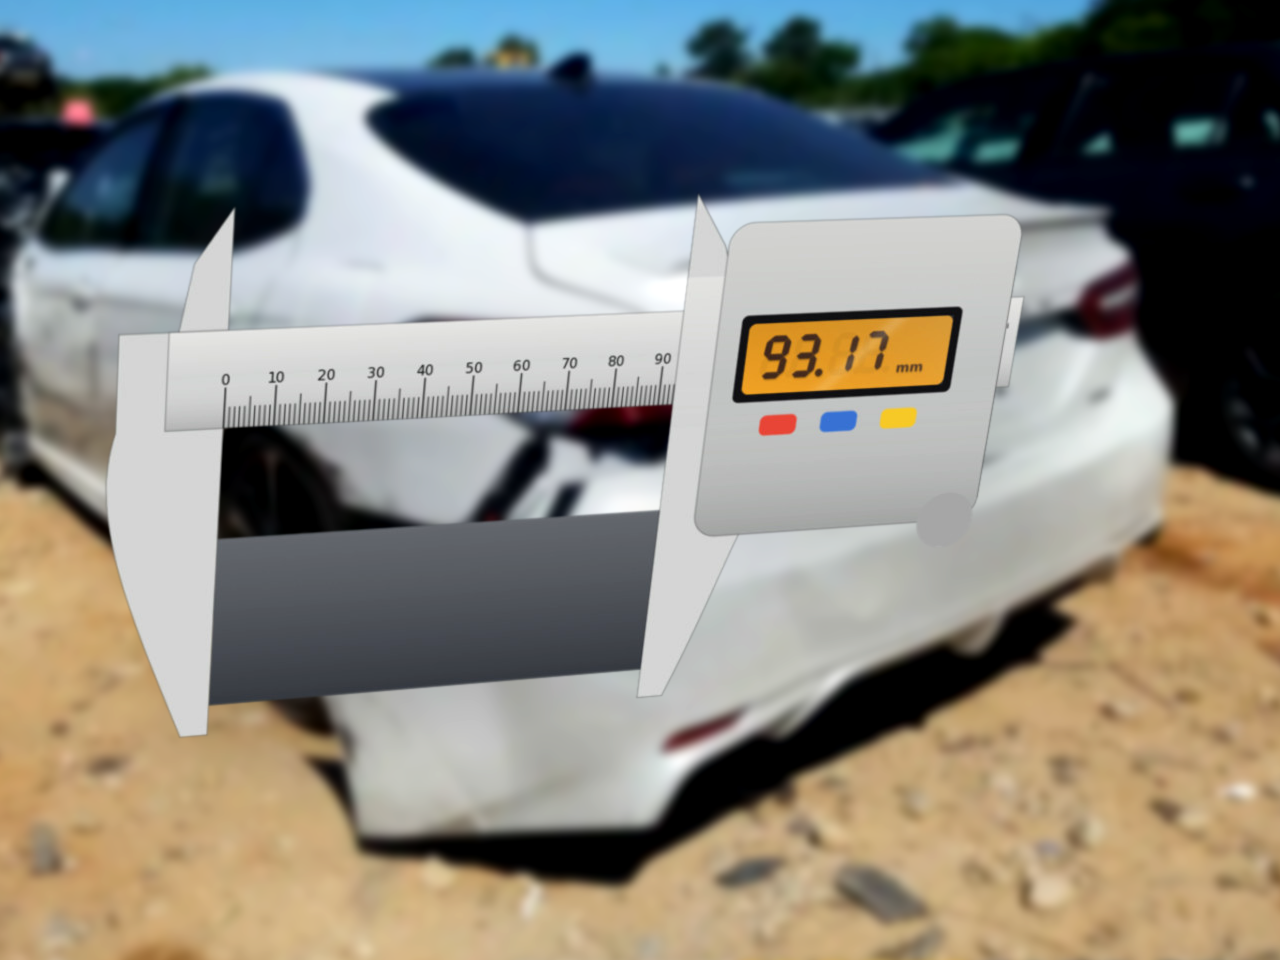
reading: mm 93.17
